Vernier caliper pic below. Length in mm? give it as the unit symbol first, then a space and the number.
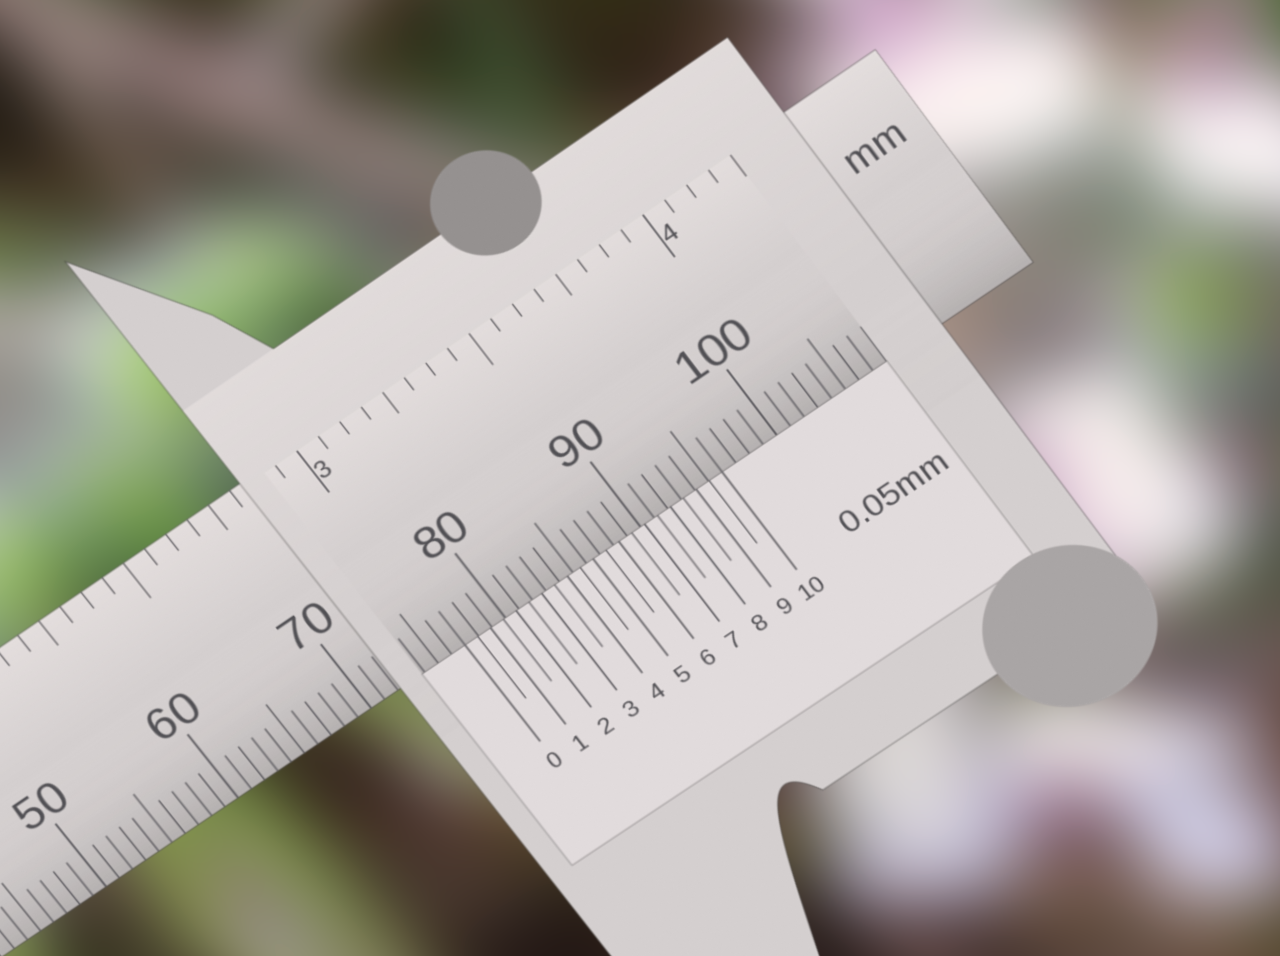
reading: mm 77.0
